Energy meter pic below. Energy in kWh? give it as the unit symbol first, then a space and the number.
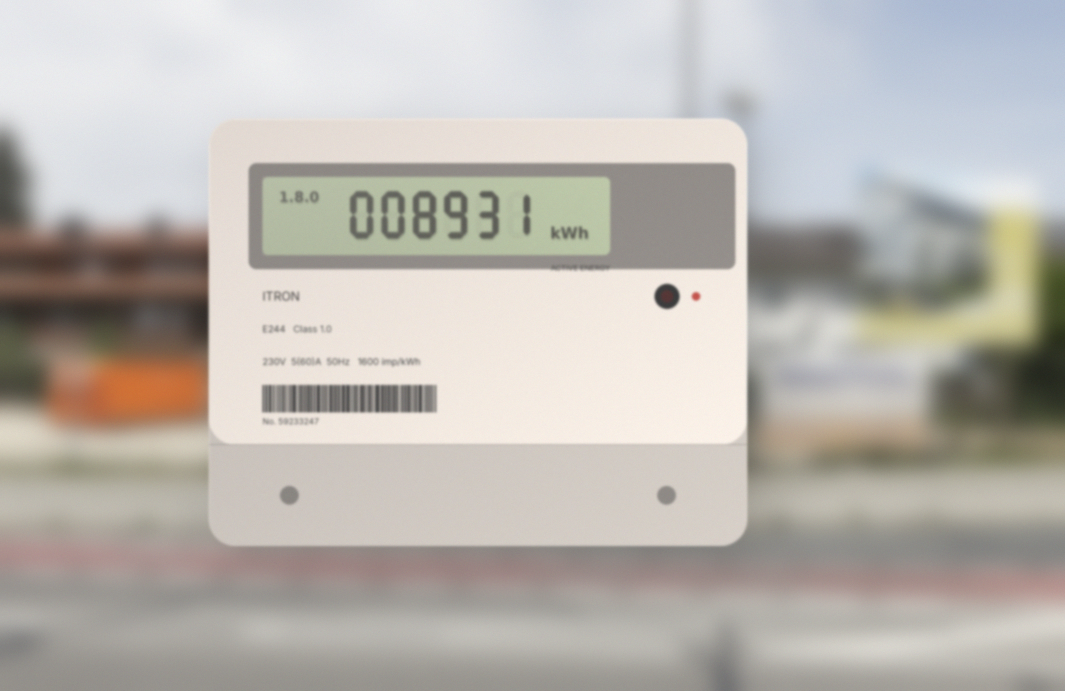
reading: kWh 8931
